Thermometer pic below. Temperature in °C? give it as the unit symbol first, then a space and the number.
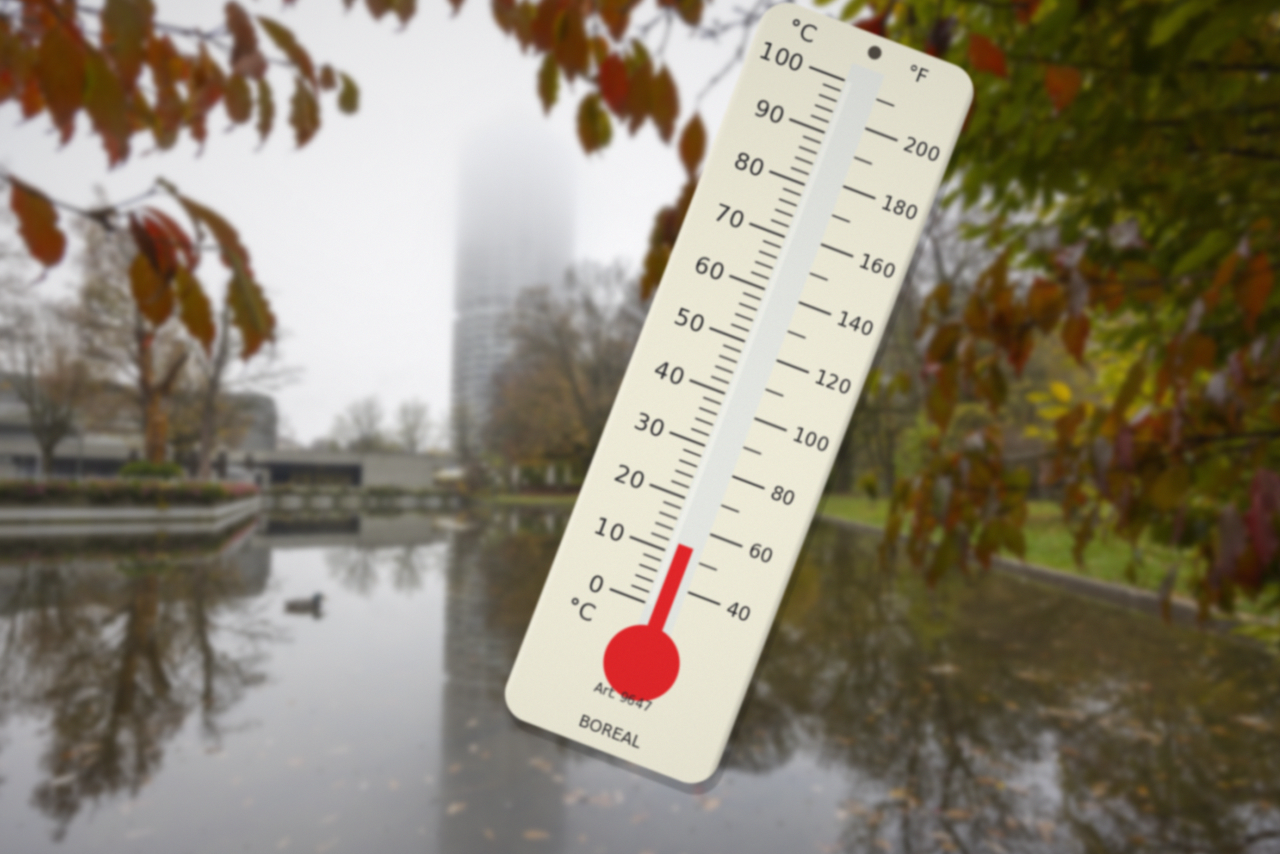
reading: °C 12
